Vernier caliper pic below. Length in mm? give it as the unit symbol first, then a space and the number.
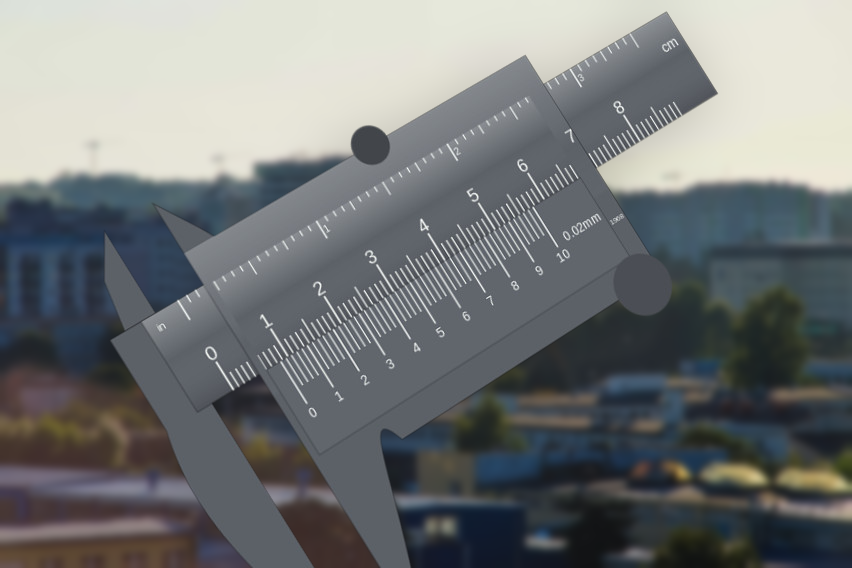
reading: mm 8.6
